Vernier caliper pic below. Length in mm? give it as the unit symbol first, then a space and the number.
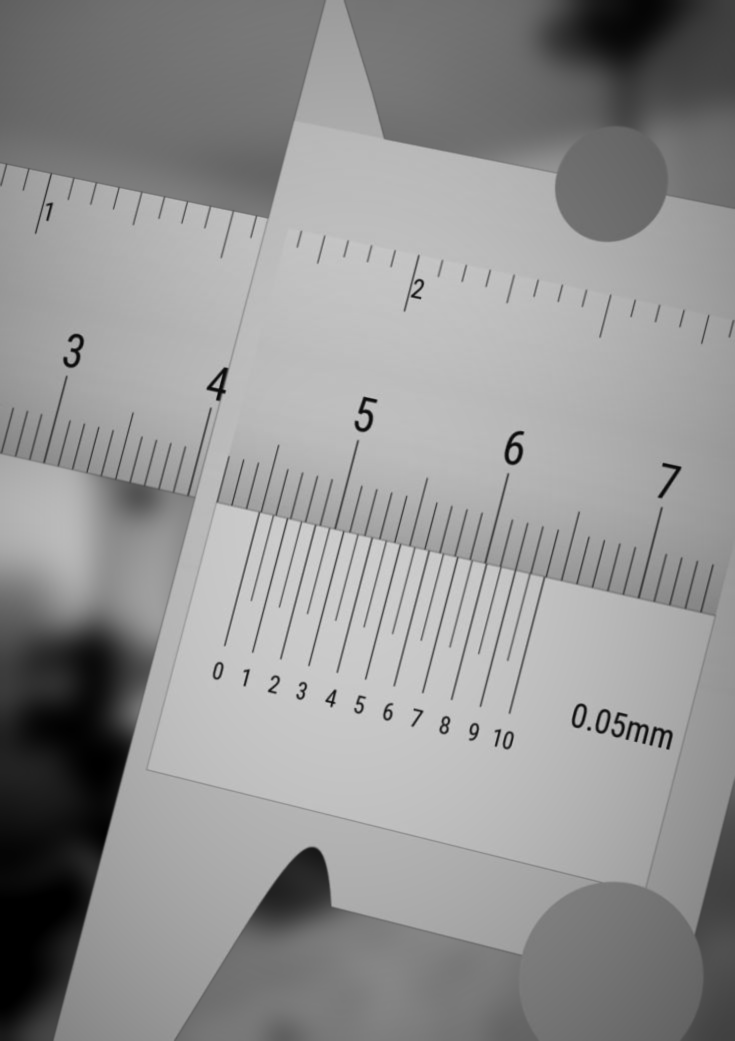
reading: mm 44.9
